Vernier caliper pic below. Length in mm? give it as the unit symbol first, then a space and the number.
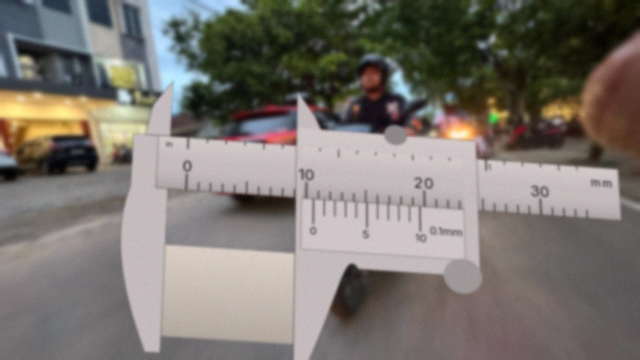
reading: mm 10.6
